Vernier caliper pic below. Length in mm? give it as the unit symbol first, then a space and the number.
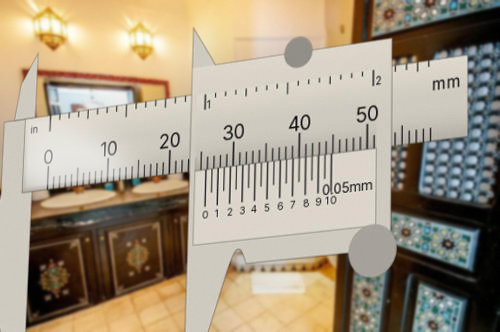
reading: mm 25.8
